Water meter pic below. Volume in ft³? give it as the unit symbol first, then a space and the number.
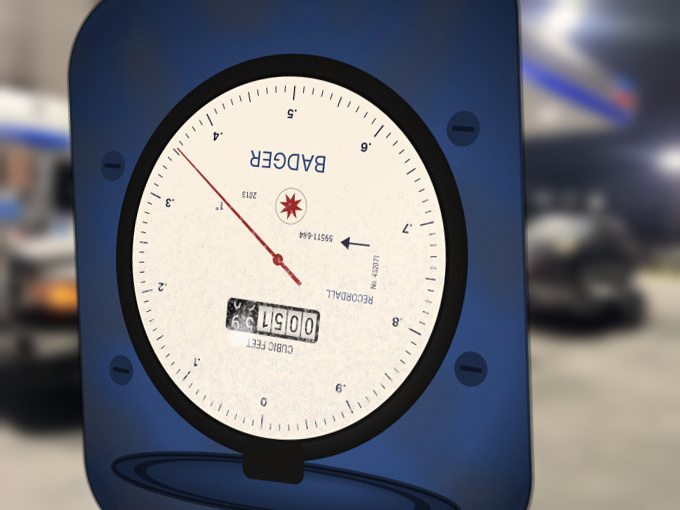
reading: ft³ 5159.35
